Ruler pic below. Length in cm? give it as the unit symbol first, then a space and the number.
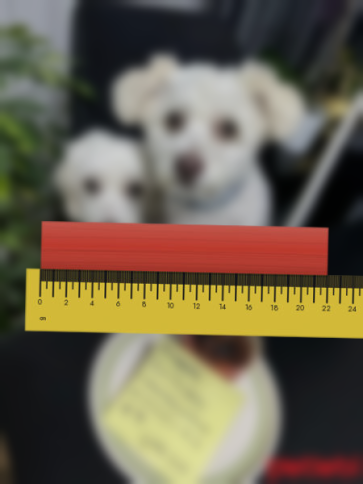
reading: cm 22
